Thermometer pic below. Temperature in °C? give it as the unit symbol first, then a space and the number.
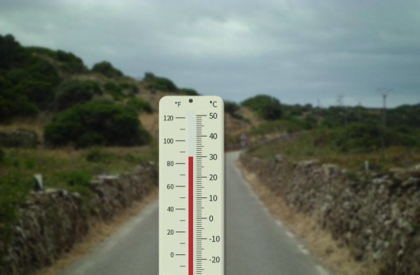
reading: °C 30
